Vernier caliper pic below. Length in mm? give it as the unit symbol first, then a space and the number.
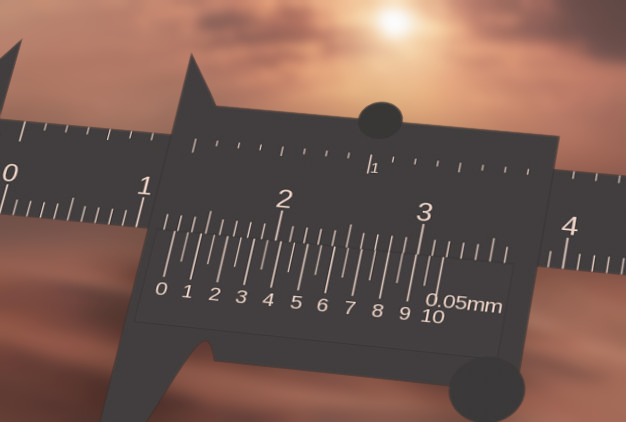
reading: mm 12.8
